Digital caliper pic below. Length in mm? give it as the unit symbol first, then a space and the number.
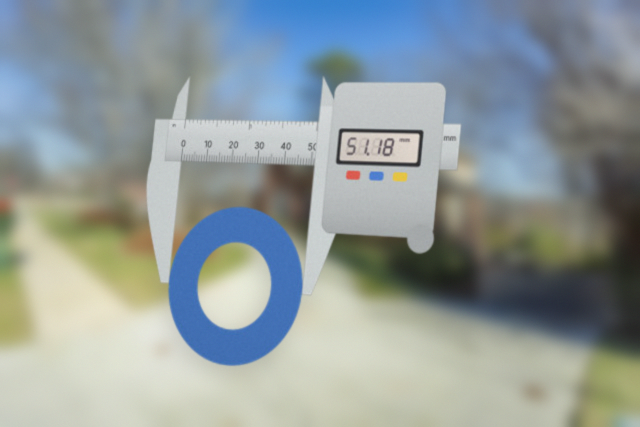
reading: mm 51.18
